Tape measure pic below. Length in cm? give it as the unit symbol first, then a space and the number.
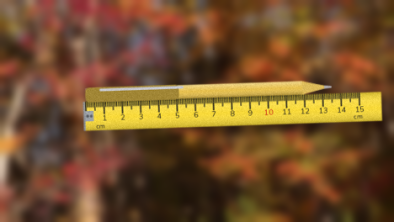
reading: cm 13.5
